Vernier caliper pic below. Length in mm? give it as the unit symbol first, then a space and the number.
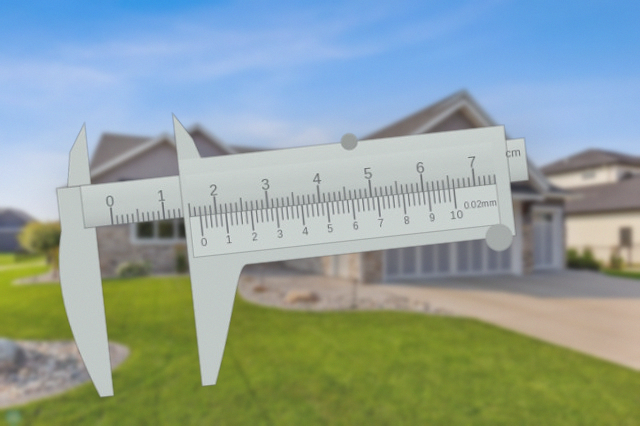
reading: mm 17.0
